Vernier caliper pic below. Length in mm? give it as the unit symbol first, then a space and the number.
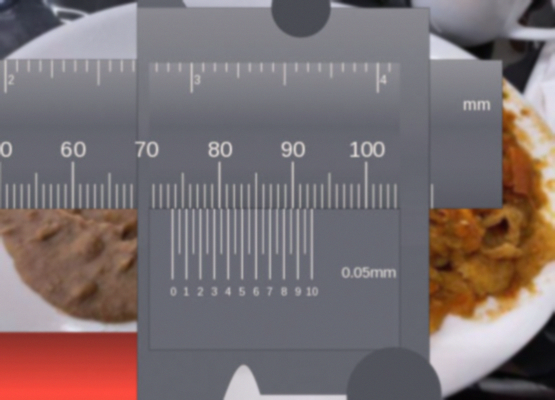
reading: mm 73.6
